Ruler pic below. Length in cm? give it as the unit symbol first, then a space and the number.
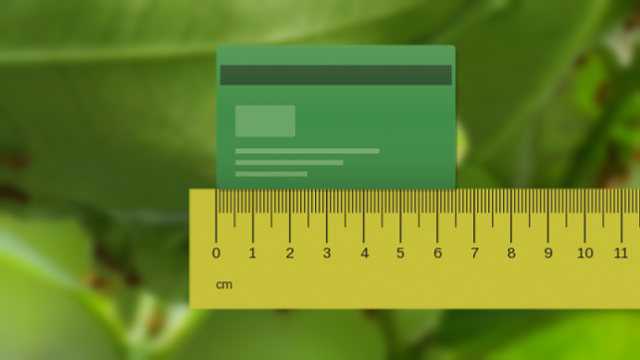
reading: cm 6.5
